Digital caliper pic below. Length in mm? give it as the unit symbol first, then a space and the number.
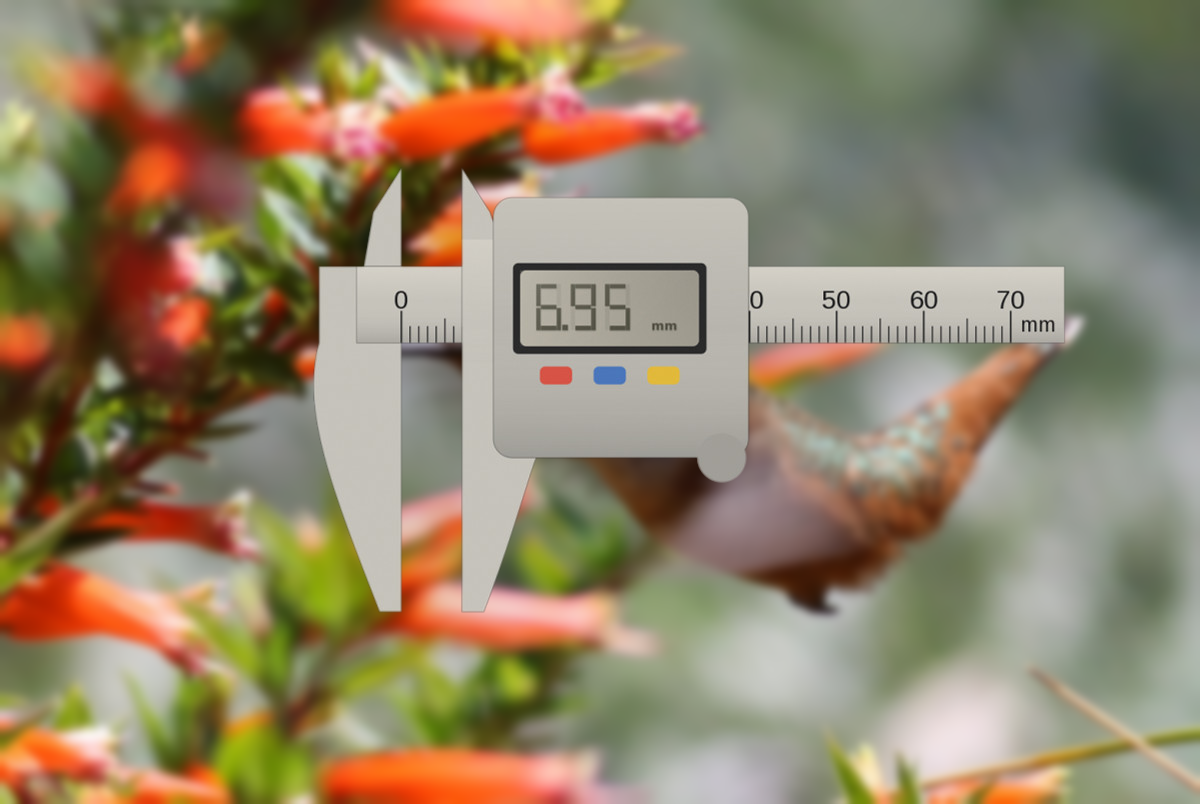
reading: mm 6.95
